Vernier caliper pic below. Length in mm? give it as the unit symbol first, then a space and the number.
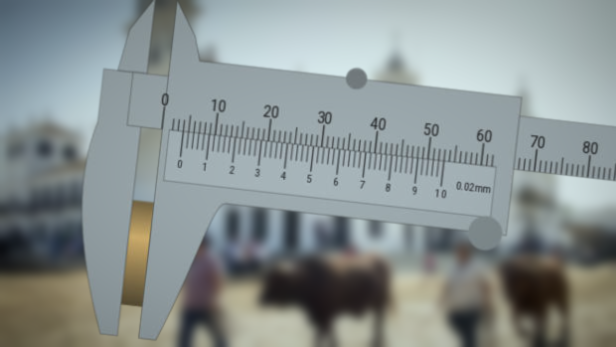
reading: mm 4.0
